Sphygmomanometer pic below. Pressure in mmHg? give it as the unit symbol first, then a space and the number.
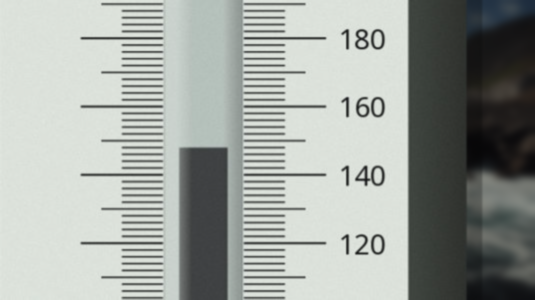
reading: mmHg 148
